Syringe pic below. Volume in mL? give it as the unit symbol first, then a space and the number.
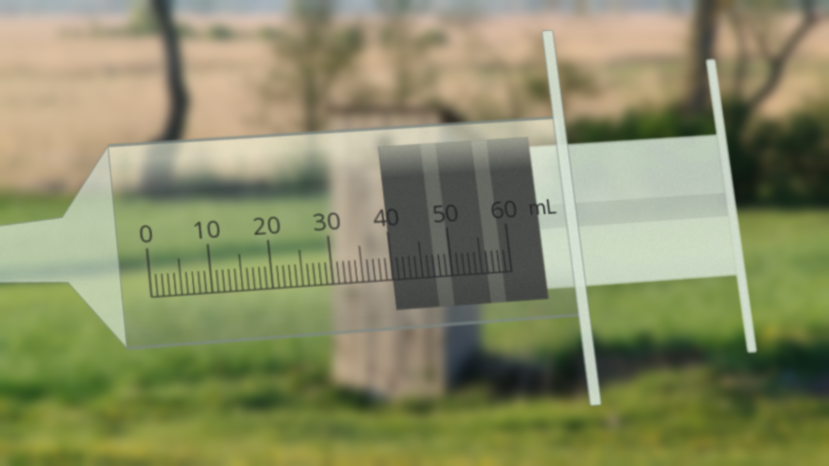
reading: mL 40
